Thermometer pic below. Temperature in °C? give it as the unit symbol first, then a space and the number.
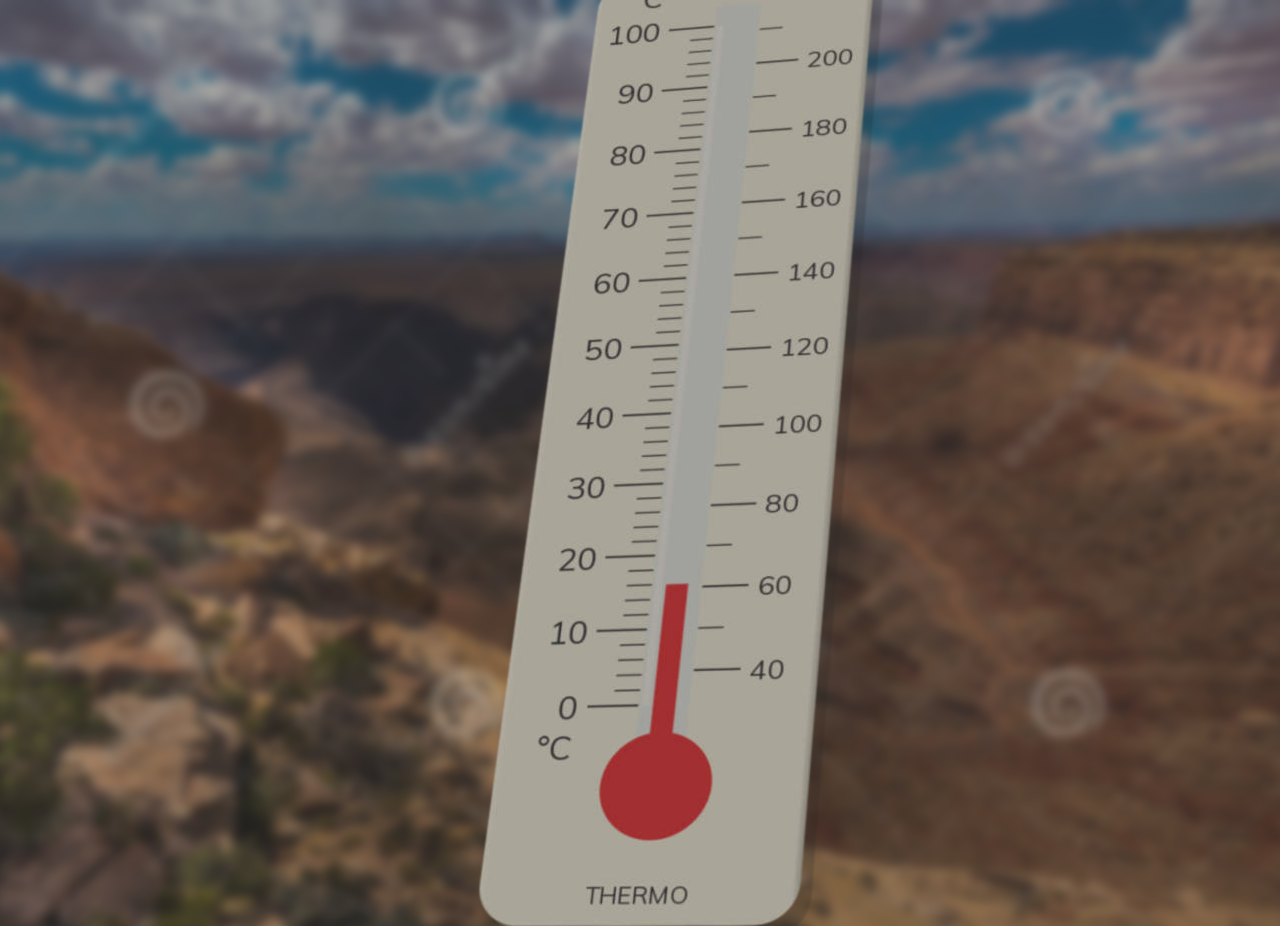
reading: °C 16
